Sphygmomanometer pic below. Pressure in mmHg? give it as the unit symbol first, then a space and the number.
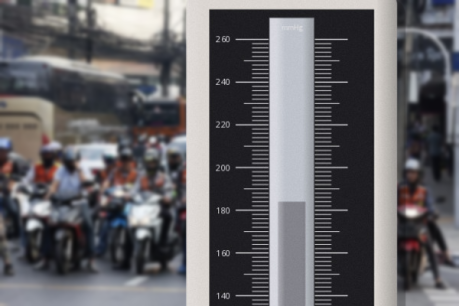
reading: mmHg 184
